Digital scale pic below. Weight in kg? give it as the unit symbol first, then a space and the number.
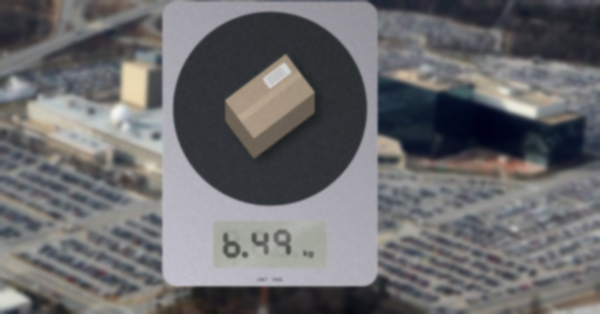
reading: kg 6.49
